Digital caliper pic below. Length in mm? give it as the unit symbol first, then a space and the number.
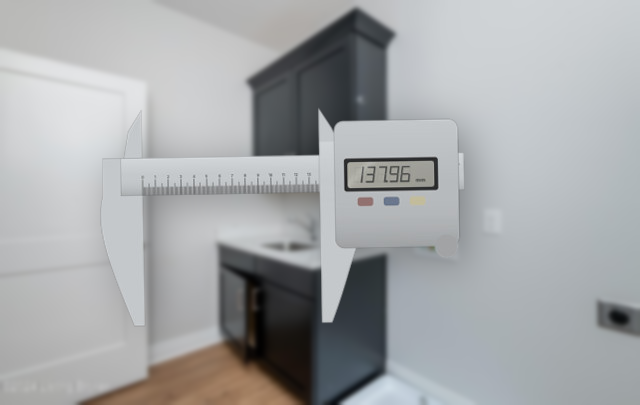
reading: mm 137.96
